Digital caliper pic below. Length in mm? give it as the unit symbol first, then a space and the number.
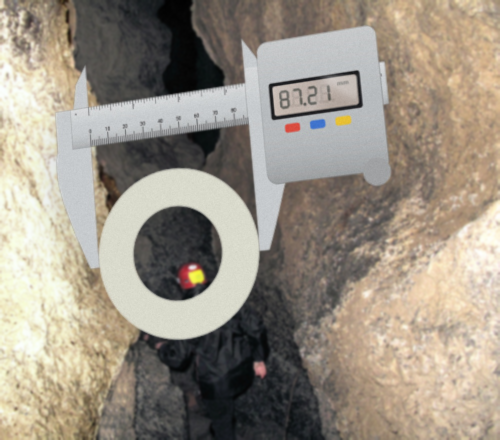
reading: mm 87.21
